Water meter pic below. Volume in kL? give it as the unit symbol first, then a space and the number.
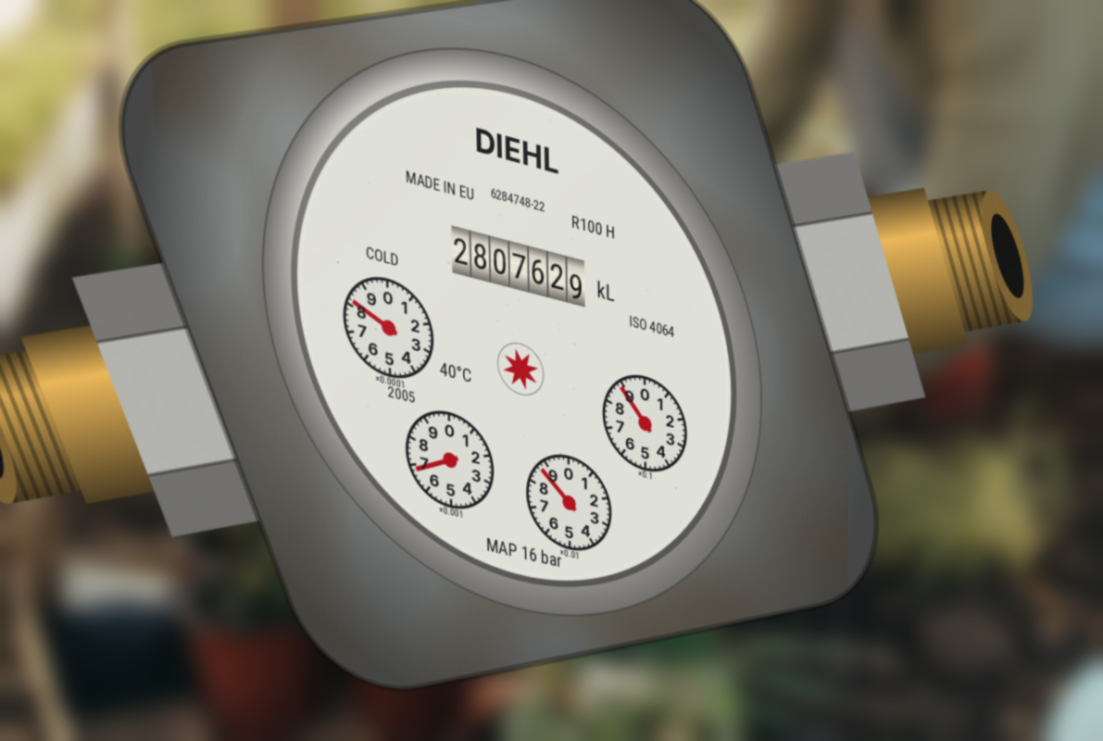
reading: kL 2807628.8868
